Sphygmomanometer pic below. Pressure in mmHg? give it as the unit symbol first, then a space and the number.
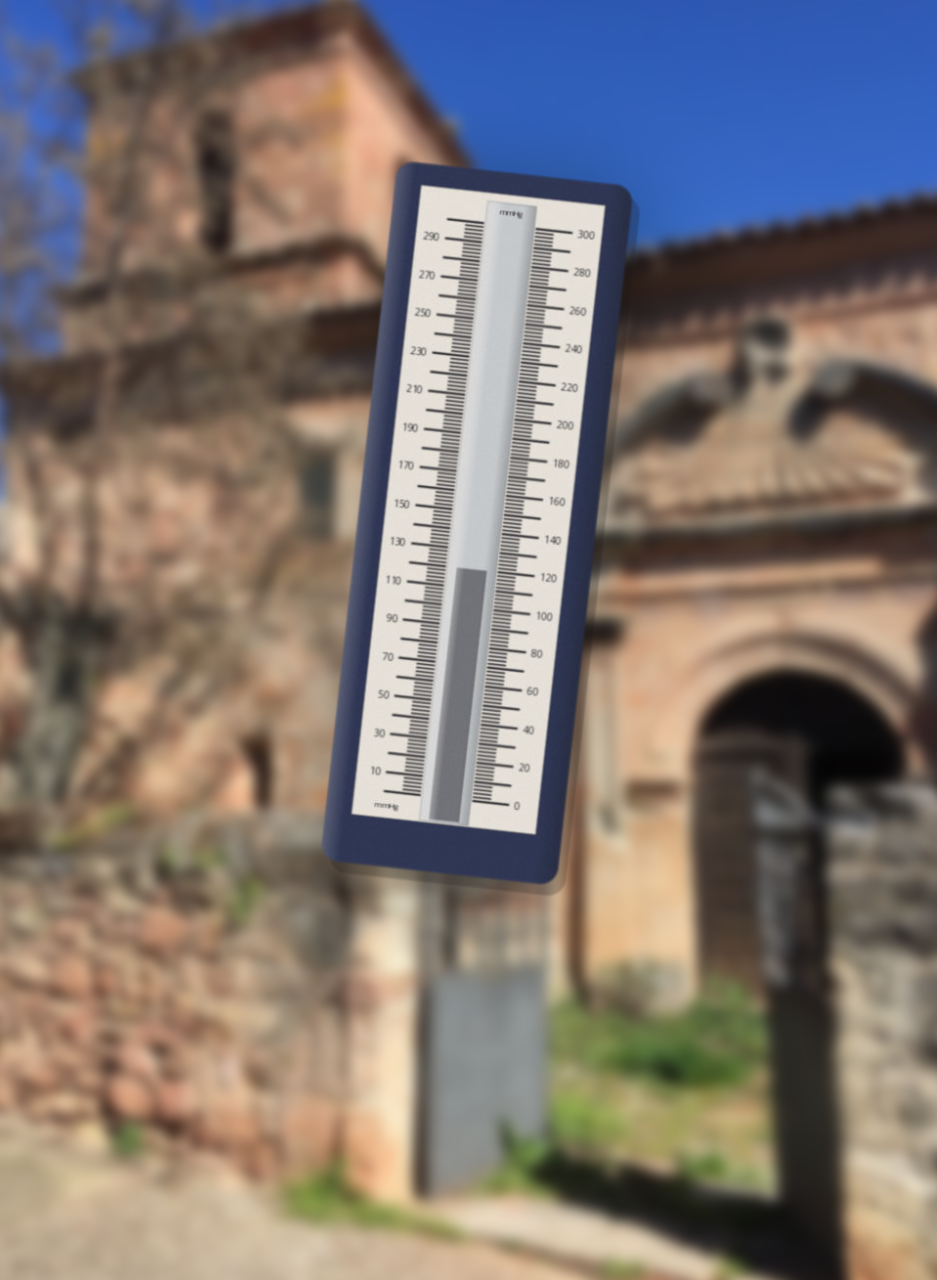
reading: mmHg 120
